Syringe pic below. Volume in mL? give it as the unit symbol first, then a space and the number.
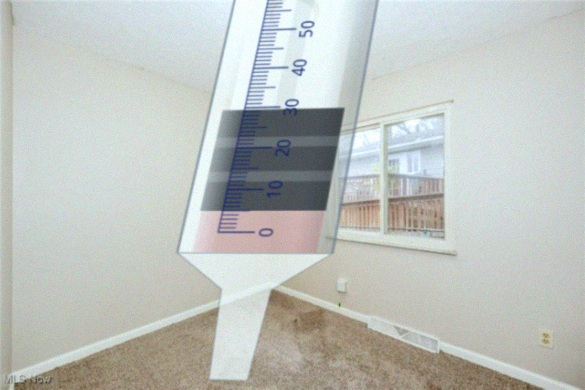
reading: mL 5
